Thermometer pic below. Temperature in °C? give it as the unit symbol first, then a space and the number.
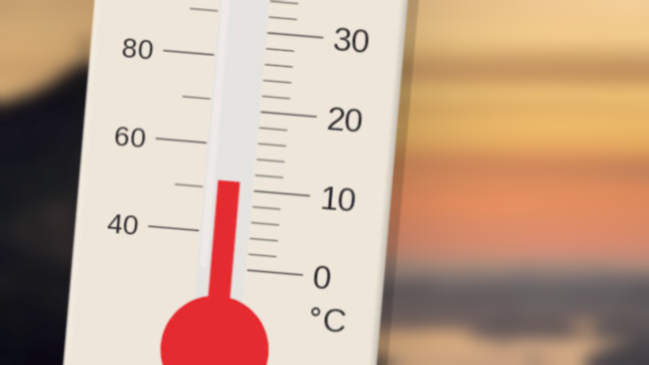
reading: °C 11
